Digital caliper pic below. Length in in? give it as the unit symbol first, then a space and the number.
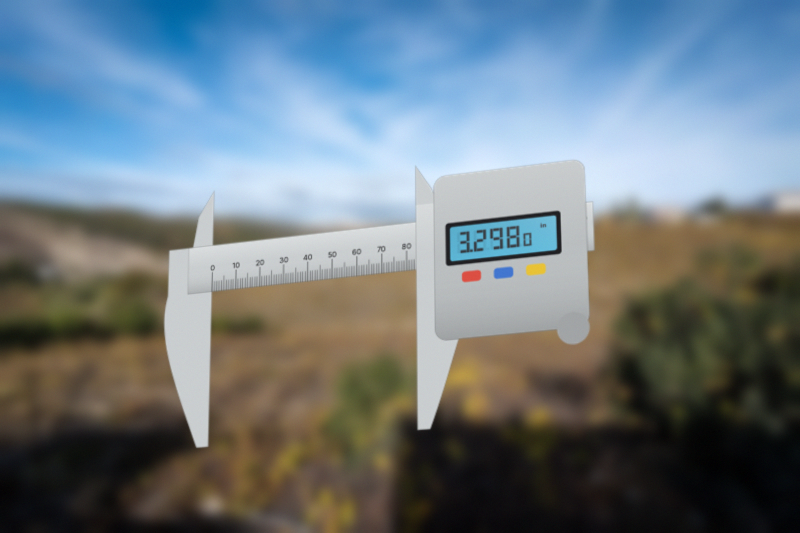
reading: in 3.2980
